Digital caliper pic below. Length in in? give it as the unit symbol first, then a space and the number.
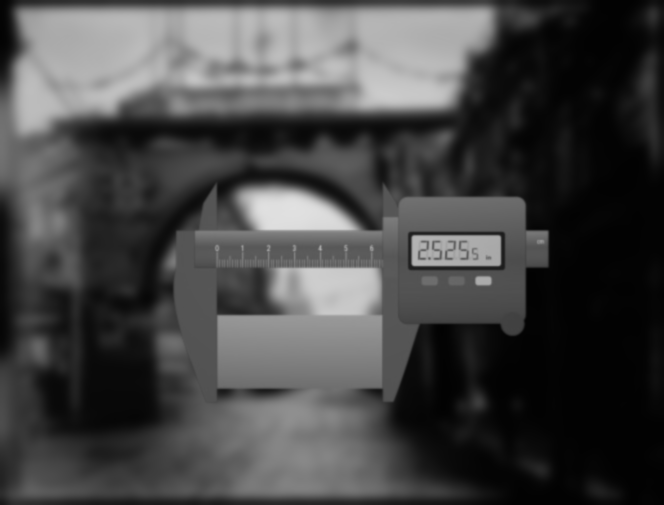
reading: in 2.5255
